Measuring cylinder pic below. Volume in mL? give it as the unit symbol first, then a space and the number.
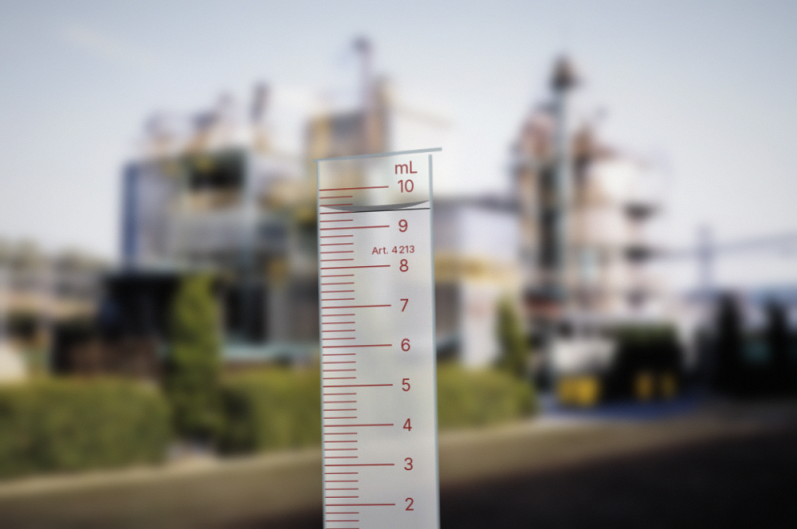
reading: mL 9.4
